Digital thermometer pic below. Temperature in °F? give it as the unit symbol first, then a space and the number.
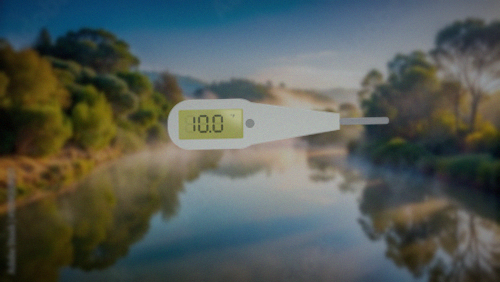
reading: °F 10.0
